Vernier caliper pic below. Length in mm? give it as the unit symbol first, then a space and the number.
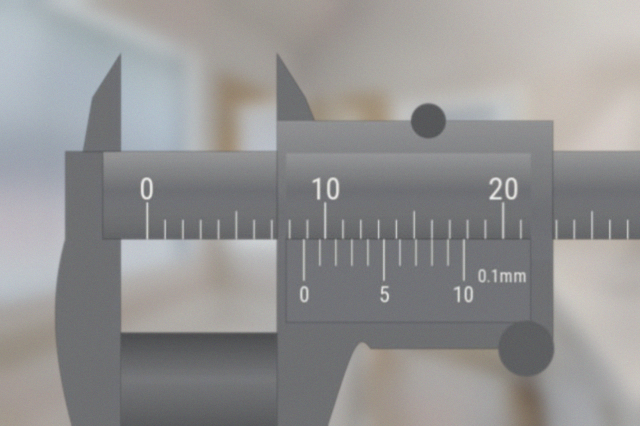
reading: mm 8.8
